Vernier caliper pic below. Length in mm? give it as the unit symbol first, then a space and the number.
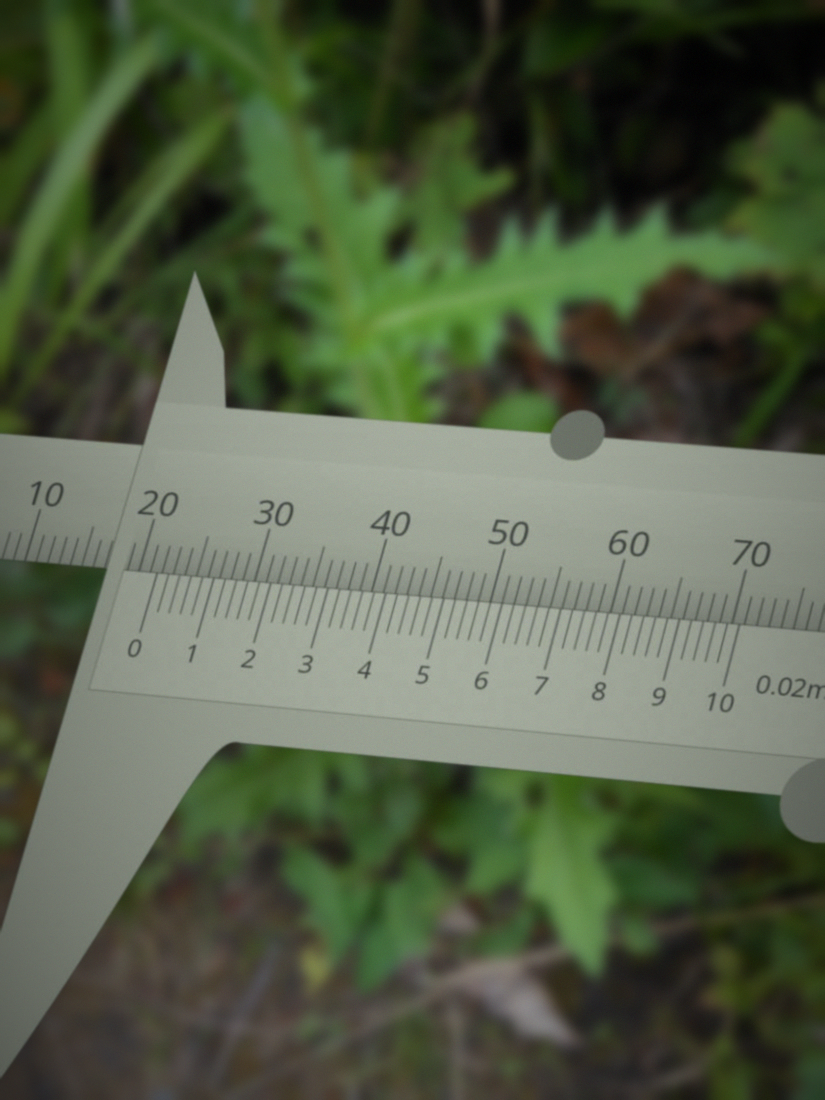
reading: mm 21.6
